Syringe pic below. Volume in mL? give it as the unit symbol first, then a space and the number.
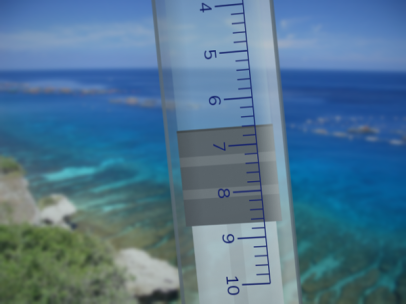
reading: mL 6.6
